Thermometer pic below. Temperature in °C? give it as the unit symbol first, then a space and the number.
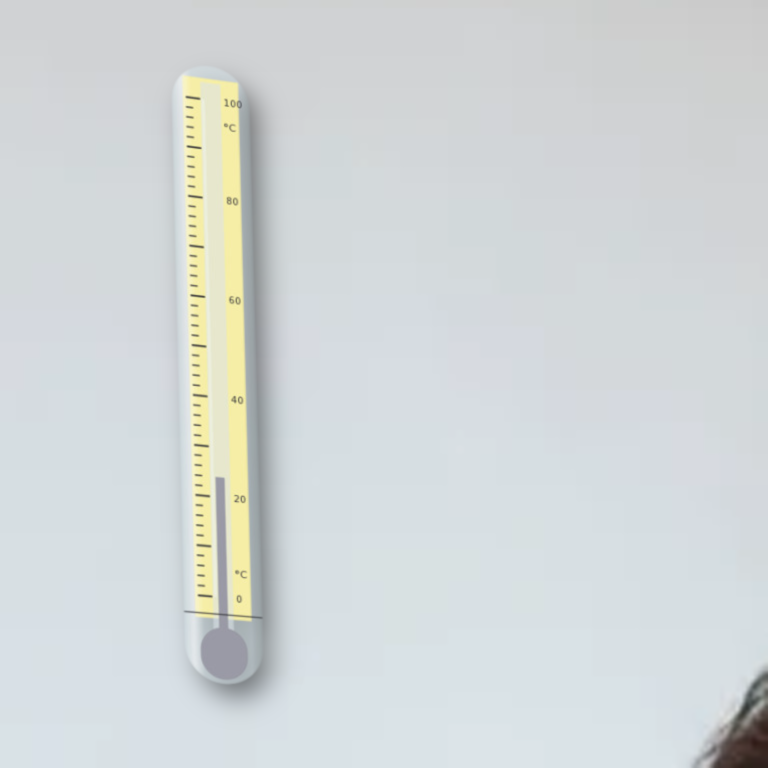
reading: °C 24
